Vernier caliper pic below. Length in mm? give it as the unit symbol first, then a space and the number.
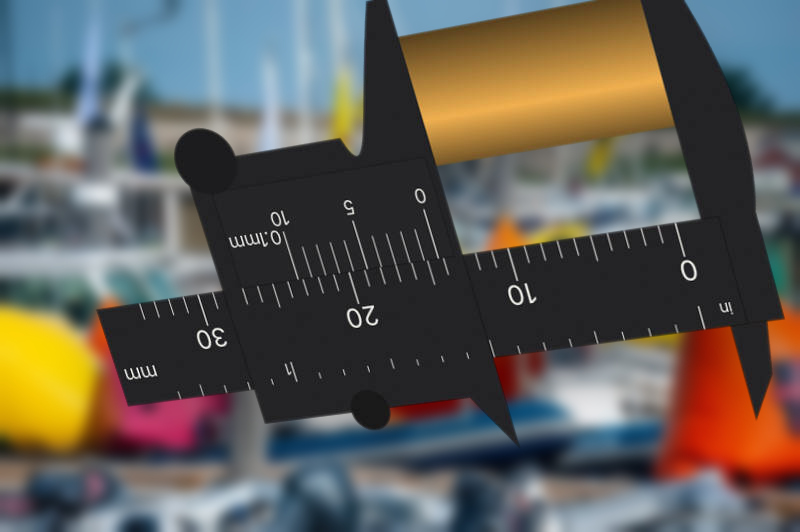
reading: mm 14.3
